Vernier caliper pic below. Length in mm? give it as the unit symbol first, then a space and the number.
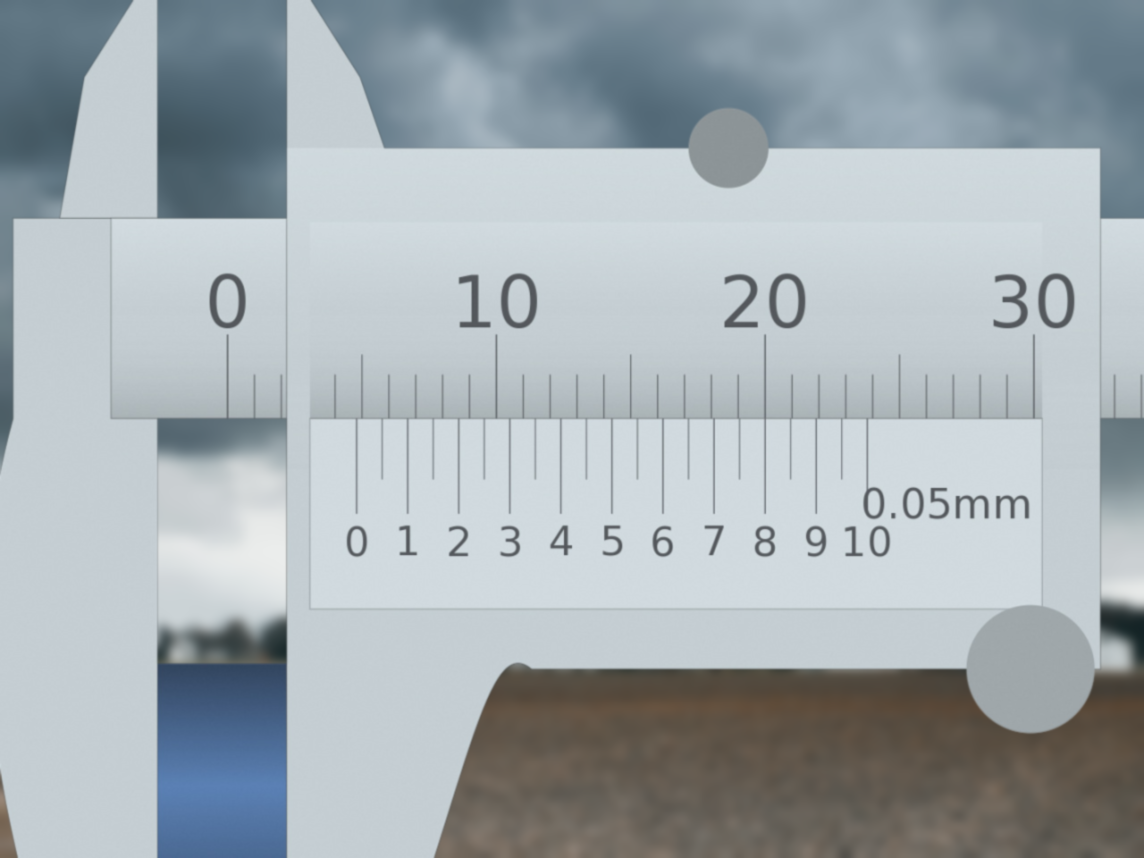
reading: mm 4.80
